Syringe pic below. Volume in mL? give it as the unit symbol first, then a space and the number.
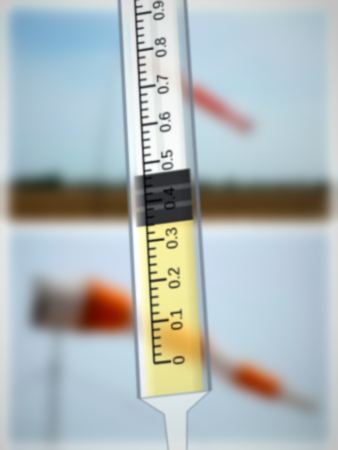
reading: mL 0.34
